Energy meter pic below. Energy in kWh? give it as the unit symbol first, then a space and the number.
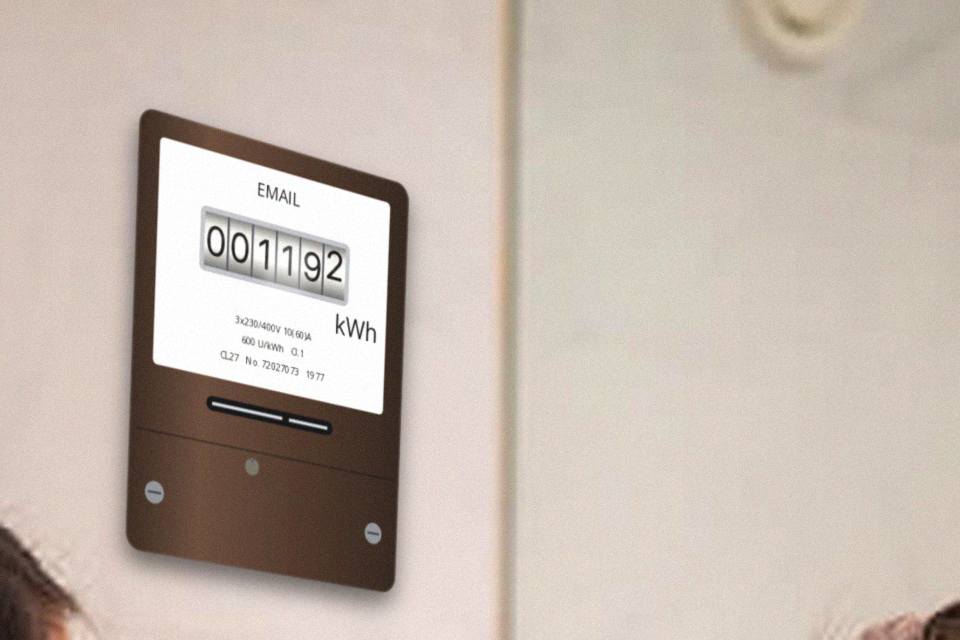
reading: kWh 1192
